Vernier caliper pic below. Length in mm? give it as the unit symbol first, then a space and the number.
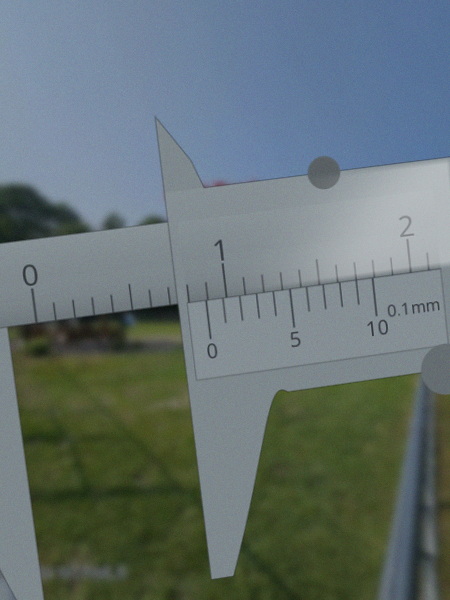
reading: mm 8.9
